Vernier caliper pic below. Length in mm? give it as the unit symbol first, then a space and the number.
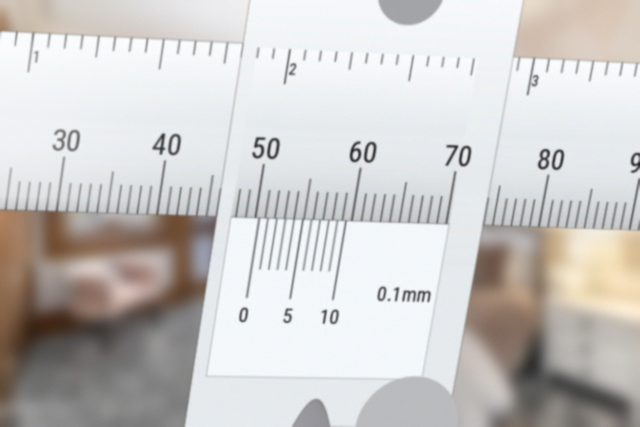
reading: mm 50.4
